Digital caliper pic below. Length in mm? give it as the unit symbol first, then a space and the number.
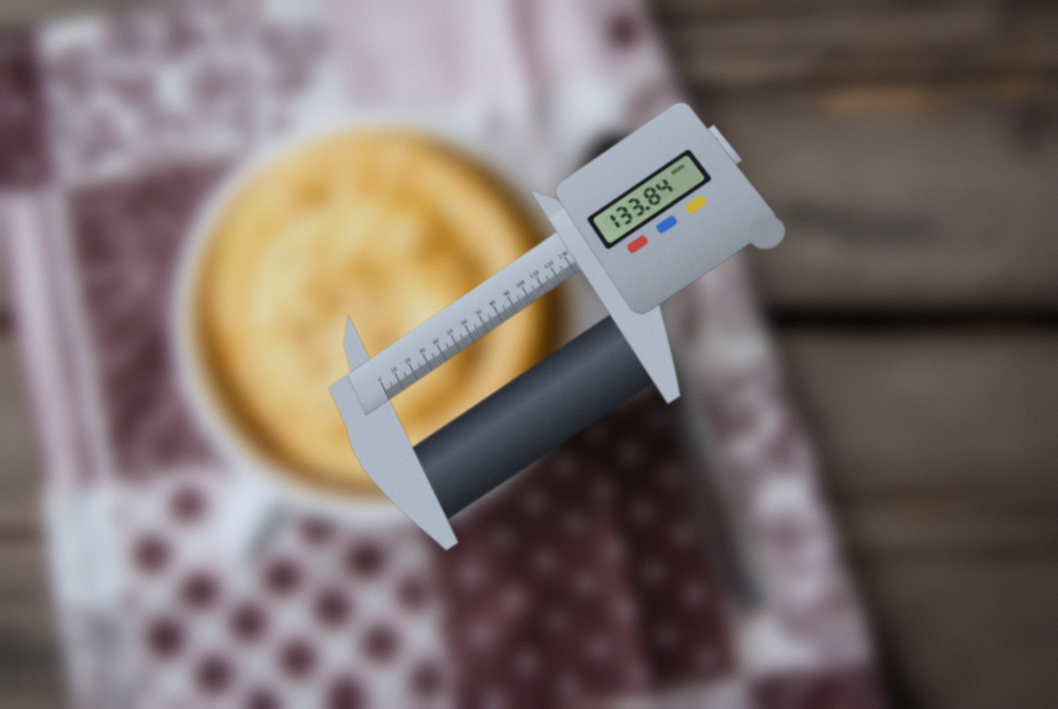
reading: mm 133.84
